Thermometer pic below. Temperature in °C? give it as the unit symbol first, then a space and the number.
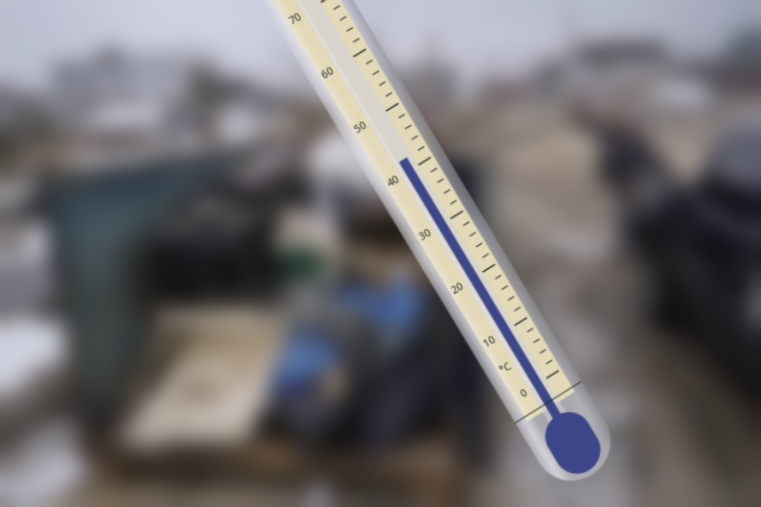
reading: °C 42
